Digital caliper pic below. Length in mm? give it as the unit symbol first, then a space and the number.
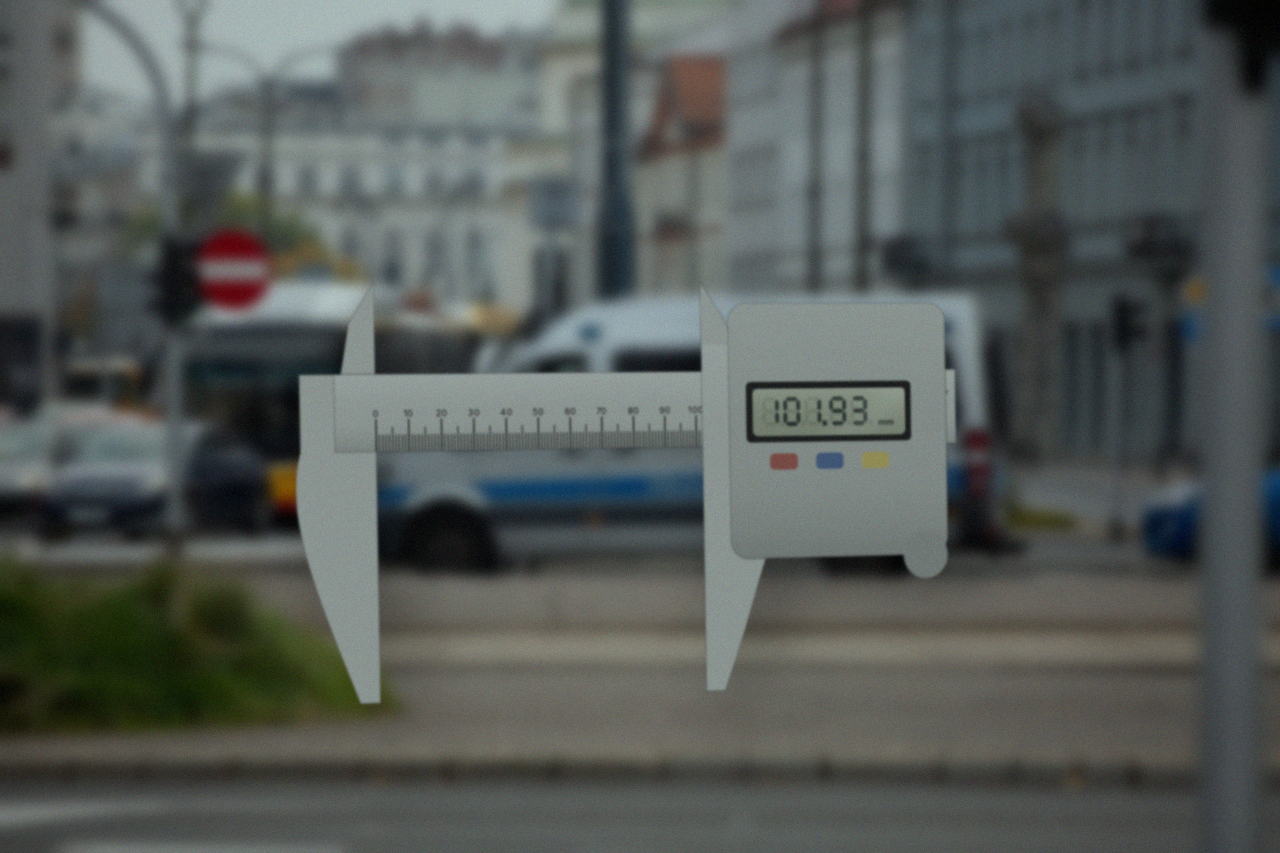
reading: mm 101.93
